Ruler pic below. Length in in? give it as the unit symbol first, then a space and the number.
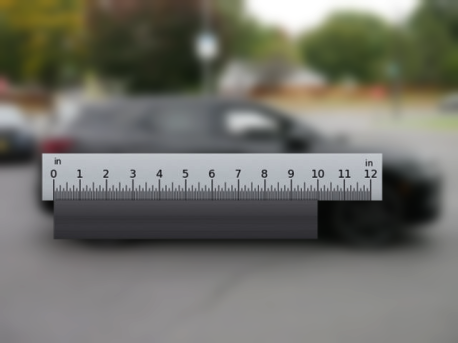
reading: in 10
